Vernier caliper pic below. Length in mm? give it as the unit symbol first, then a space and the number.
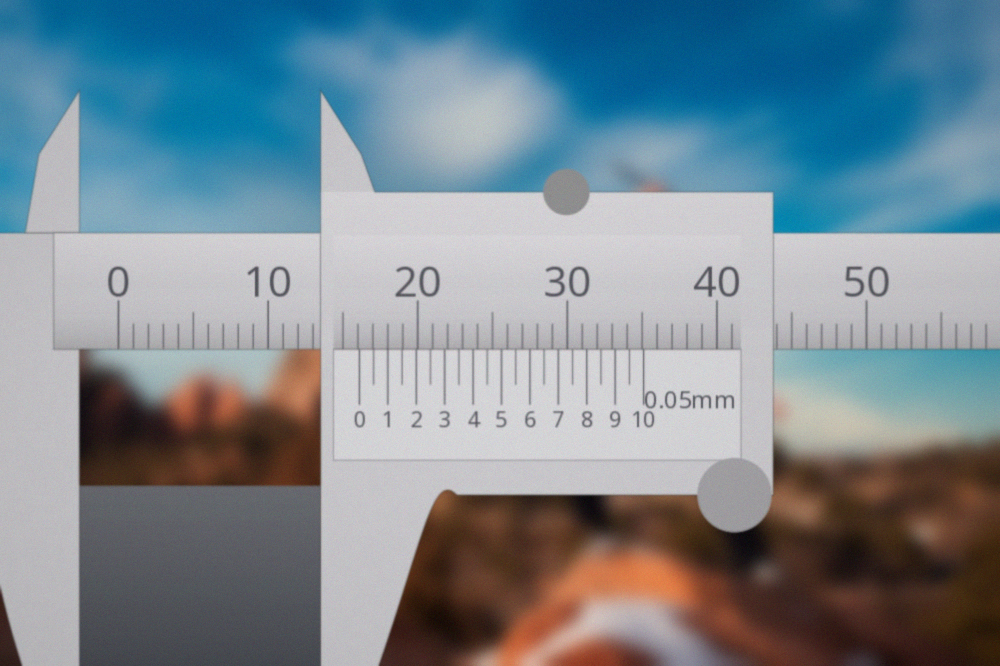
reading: mm 16.1
